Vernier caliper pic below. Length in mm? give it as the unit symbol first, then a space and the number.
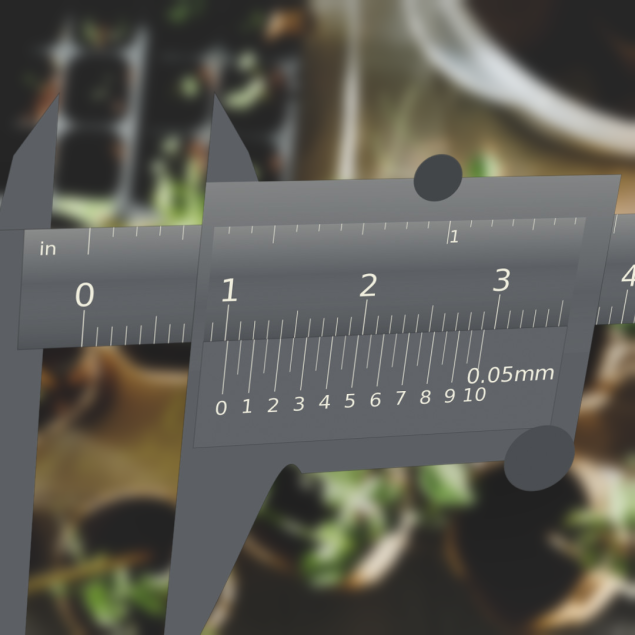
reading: mm 10.2
